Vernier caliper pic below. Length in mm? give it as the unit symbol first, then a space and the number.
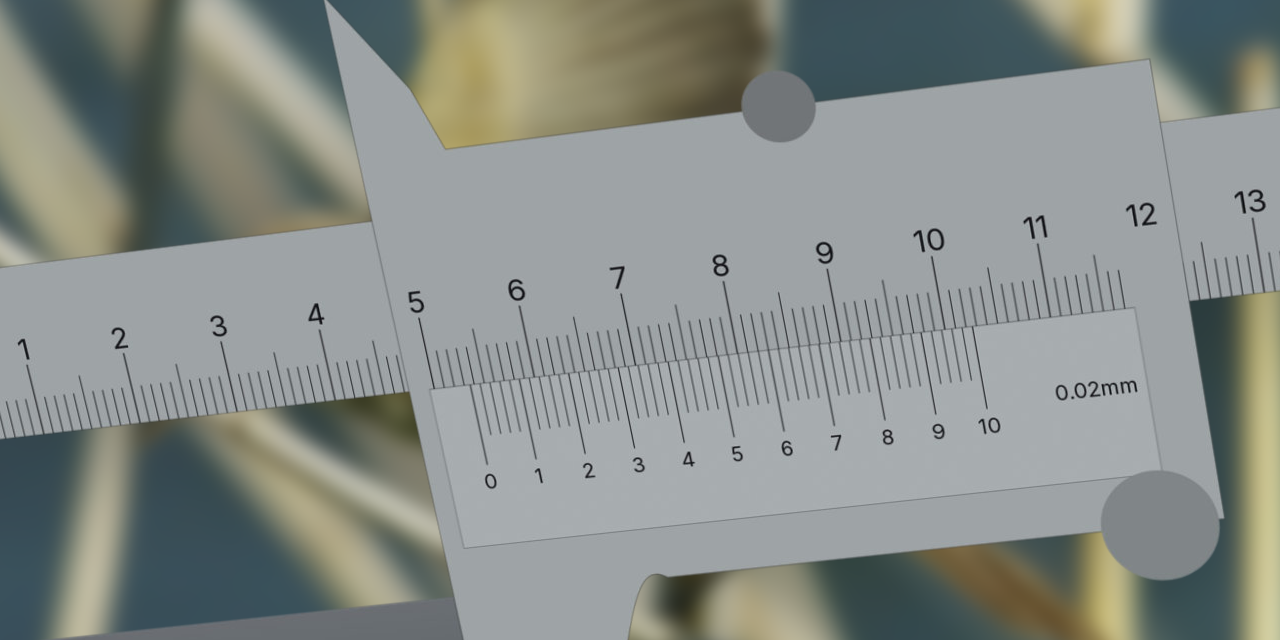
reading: mm 53.6
